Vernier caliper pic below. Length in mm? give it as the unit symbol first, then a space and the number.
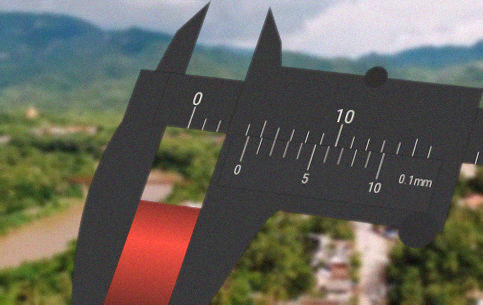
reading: mm 4.2
